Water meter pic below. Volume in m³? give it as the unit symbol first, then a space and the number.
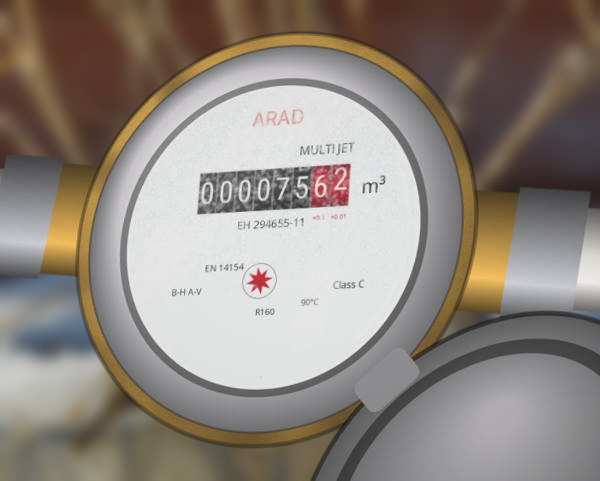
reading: m³ 75.62
